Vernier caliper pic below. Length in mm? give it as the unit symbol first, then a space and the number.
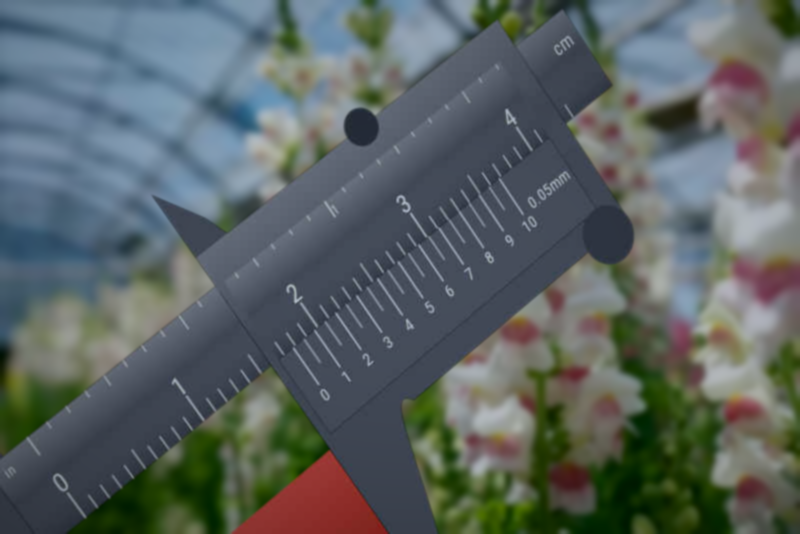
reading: mm 17.8
